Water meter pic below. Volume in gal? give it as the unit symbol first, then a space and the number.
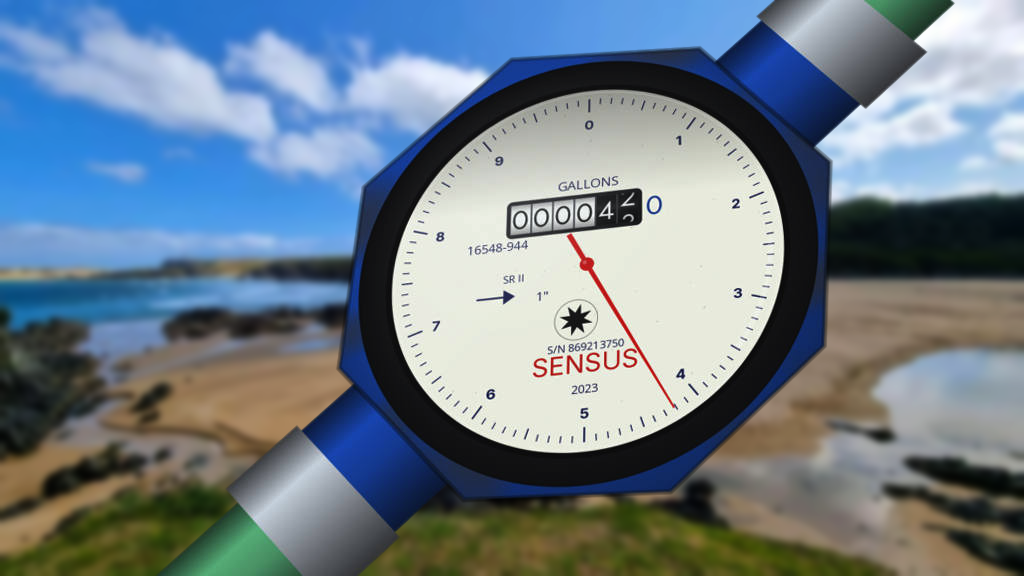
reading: gal 424.2
